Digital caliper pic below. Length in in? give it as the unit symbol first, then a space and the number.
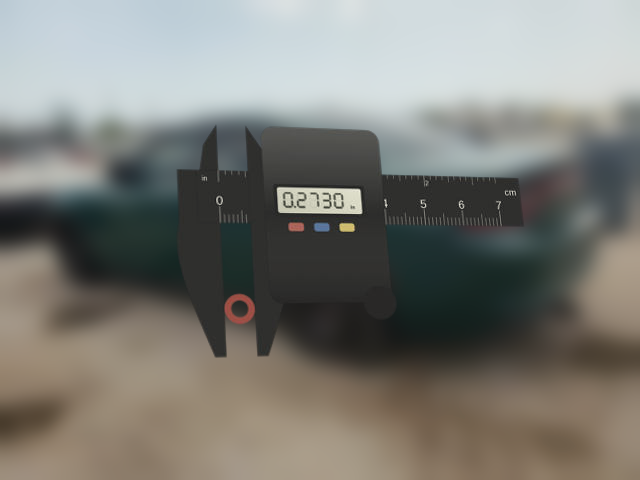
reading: in 0.2730
